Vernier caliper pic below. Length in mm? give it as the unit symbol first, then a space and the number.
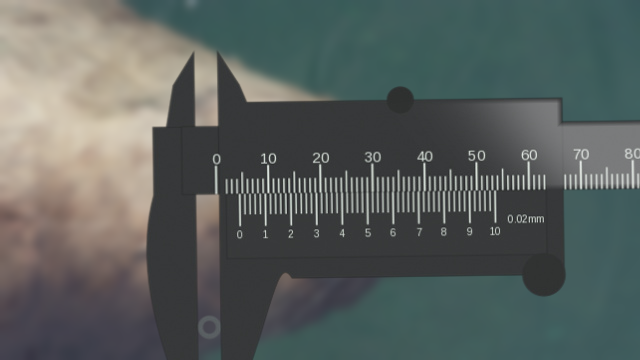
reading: mm 4.5
